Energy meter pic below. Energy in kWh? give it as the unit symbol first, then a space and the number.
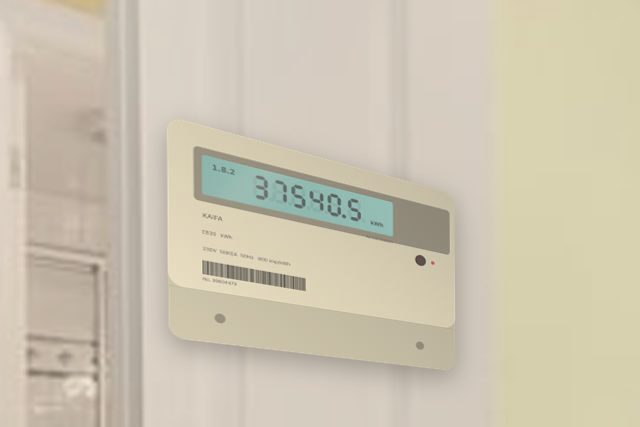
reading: kWh 37540.5
